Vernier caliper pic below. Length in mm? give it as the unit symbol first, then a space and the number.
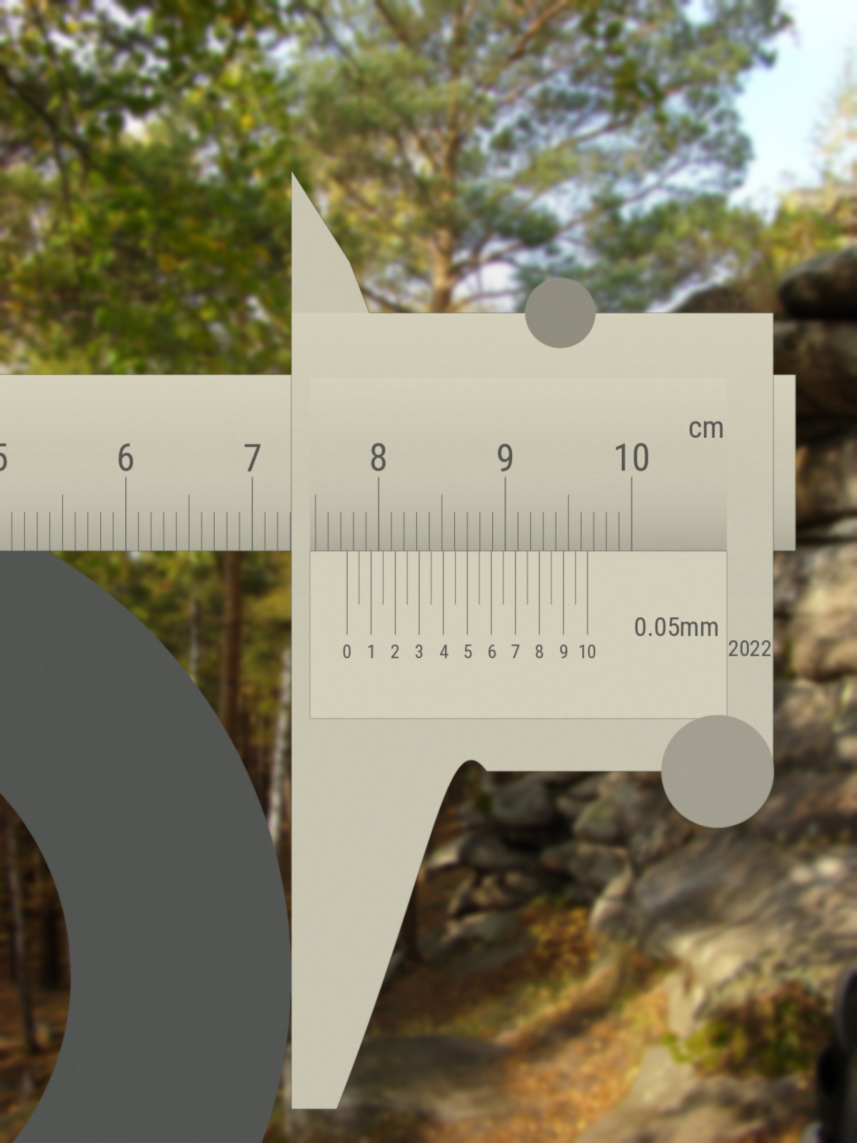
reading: mm 77.5
